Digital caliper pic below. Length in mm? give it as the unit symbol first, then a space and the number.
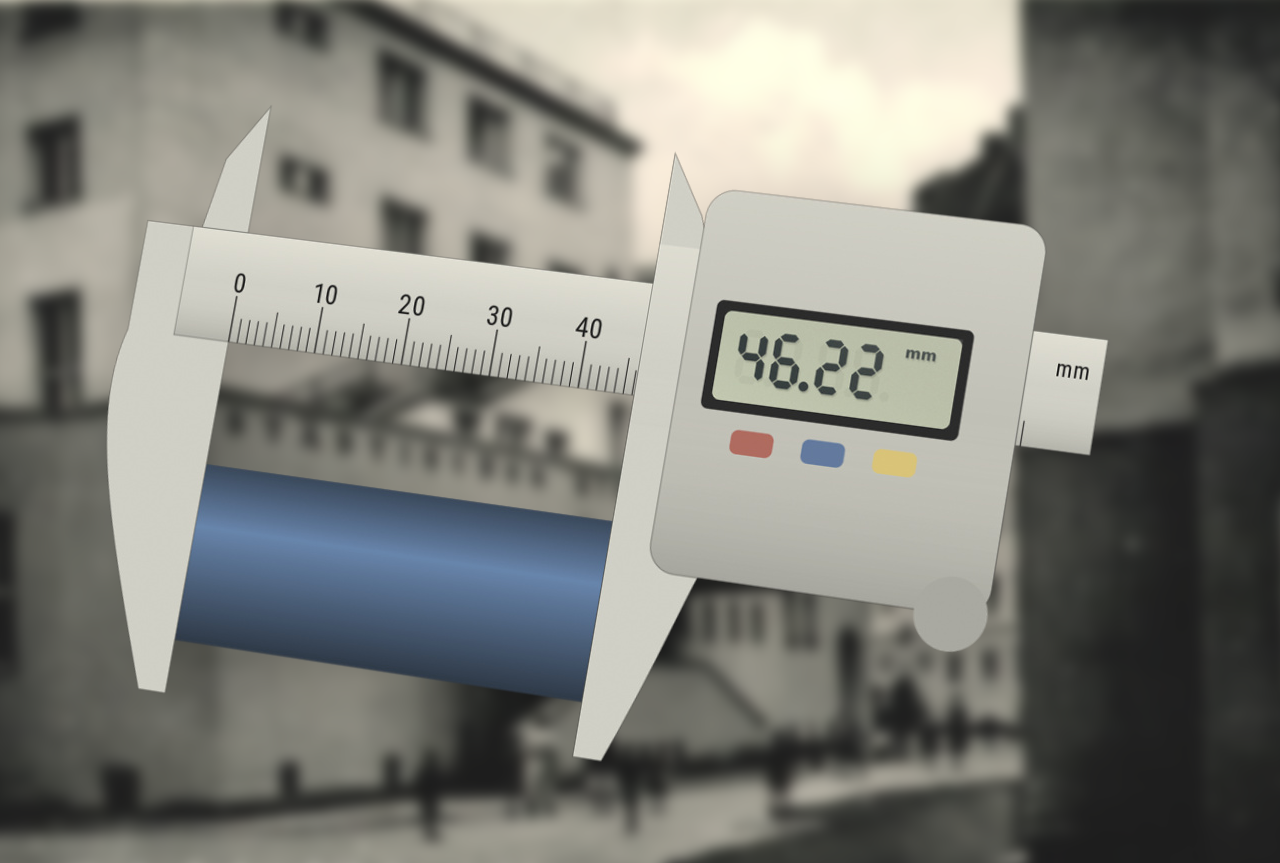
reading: mm 46.22
